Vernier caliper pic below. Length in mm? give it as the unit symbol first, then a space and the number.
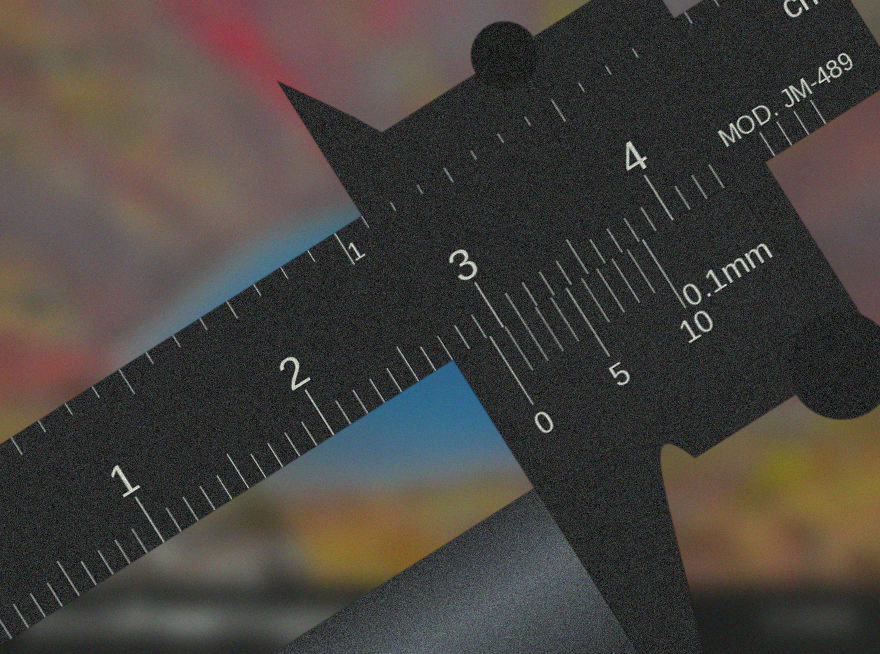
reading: mm 29.2
